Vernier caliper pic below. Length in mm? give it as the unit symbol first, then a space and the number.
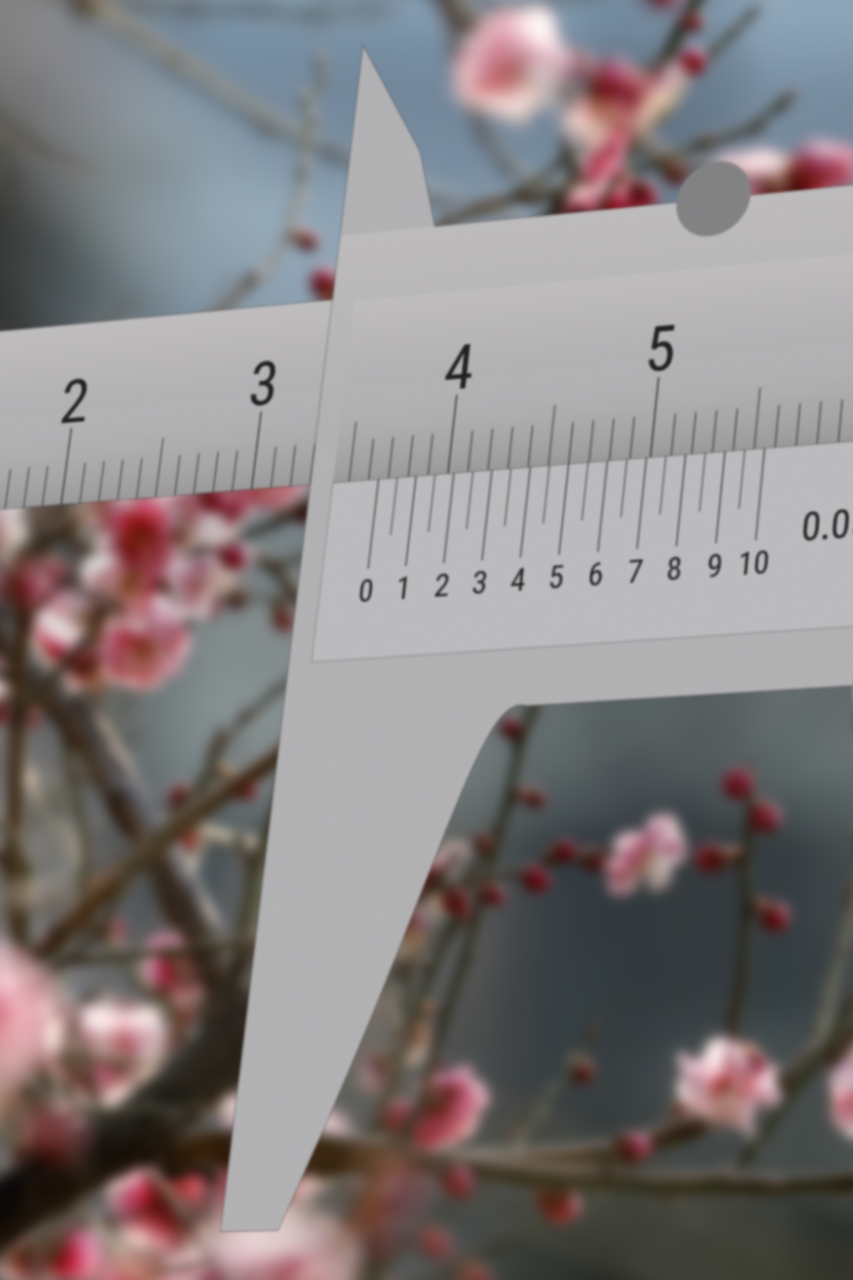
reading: mm 36.5
